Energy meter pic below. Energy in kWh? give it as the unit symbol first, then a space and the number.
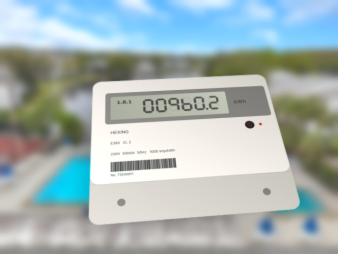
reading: kWh 960.2
